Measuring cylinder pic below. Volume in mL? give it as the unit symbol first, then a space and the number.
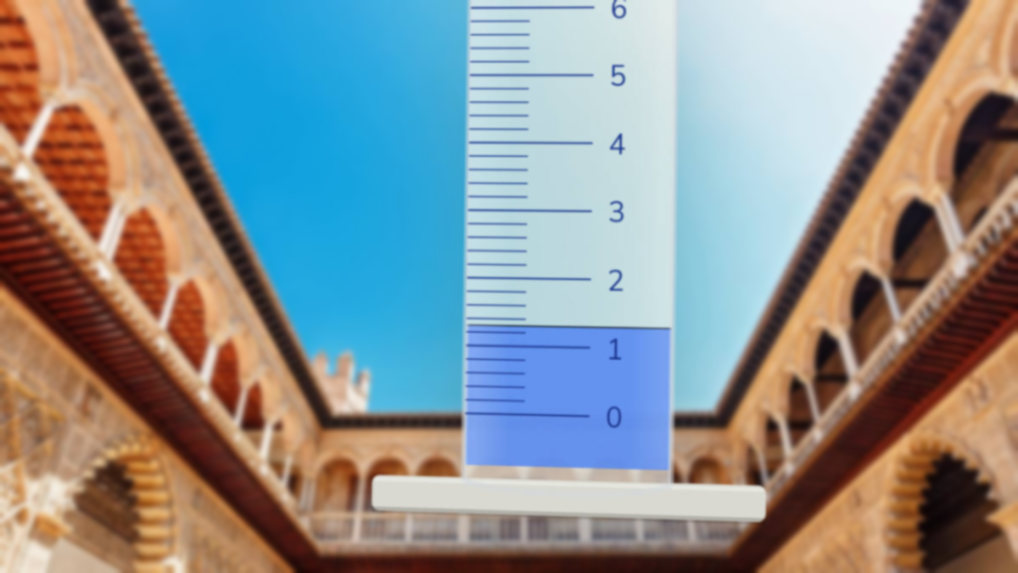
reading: mL 1.3
